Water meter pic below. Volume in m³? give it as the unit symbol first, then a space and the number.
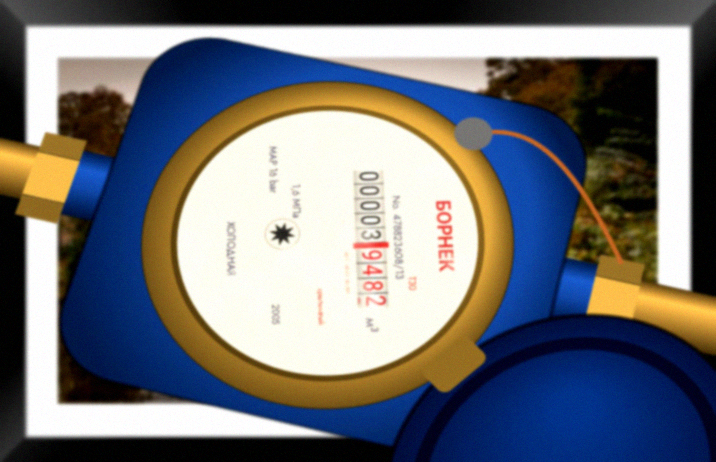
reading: m³ 3.9482
